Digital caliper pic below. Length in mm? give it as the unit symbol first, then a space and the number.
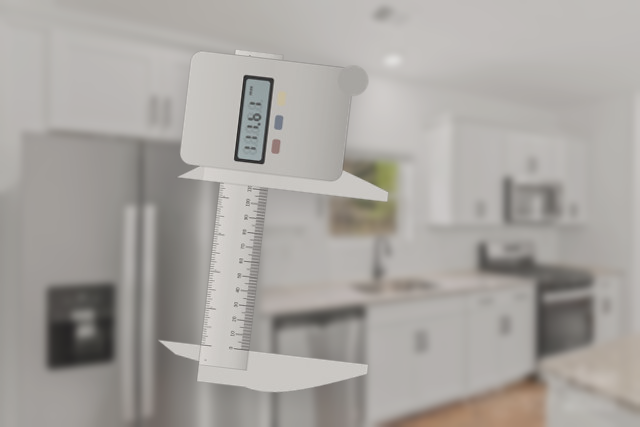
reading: mm 111.61
